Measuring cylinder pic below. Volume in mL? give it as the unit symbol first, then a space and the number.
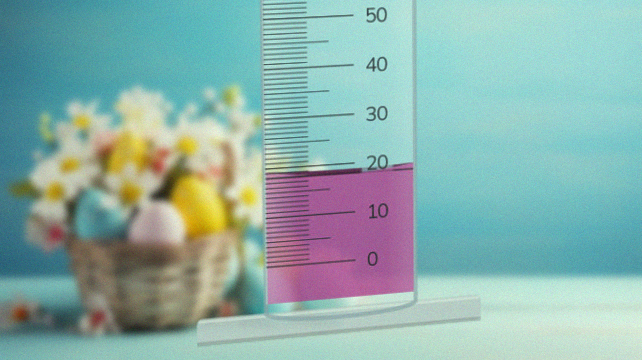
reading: mL 18
